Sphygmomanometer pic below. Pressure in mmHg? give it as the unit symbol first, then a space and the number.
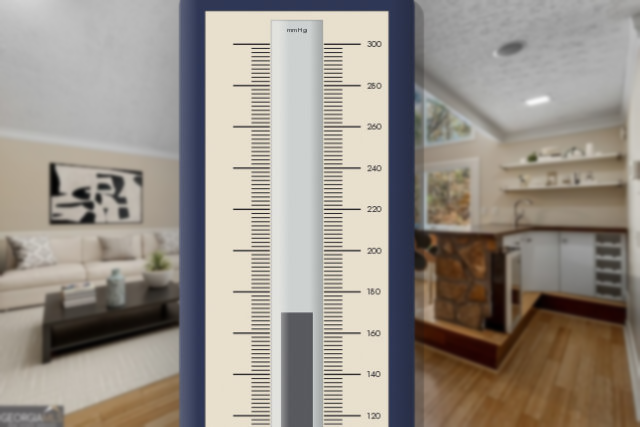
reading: mmHg 170
